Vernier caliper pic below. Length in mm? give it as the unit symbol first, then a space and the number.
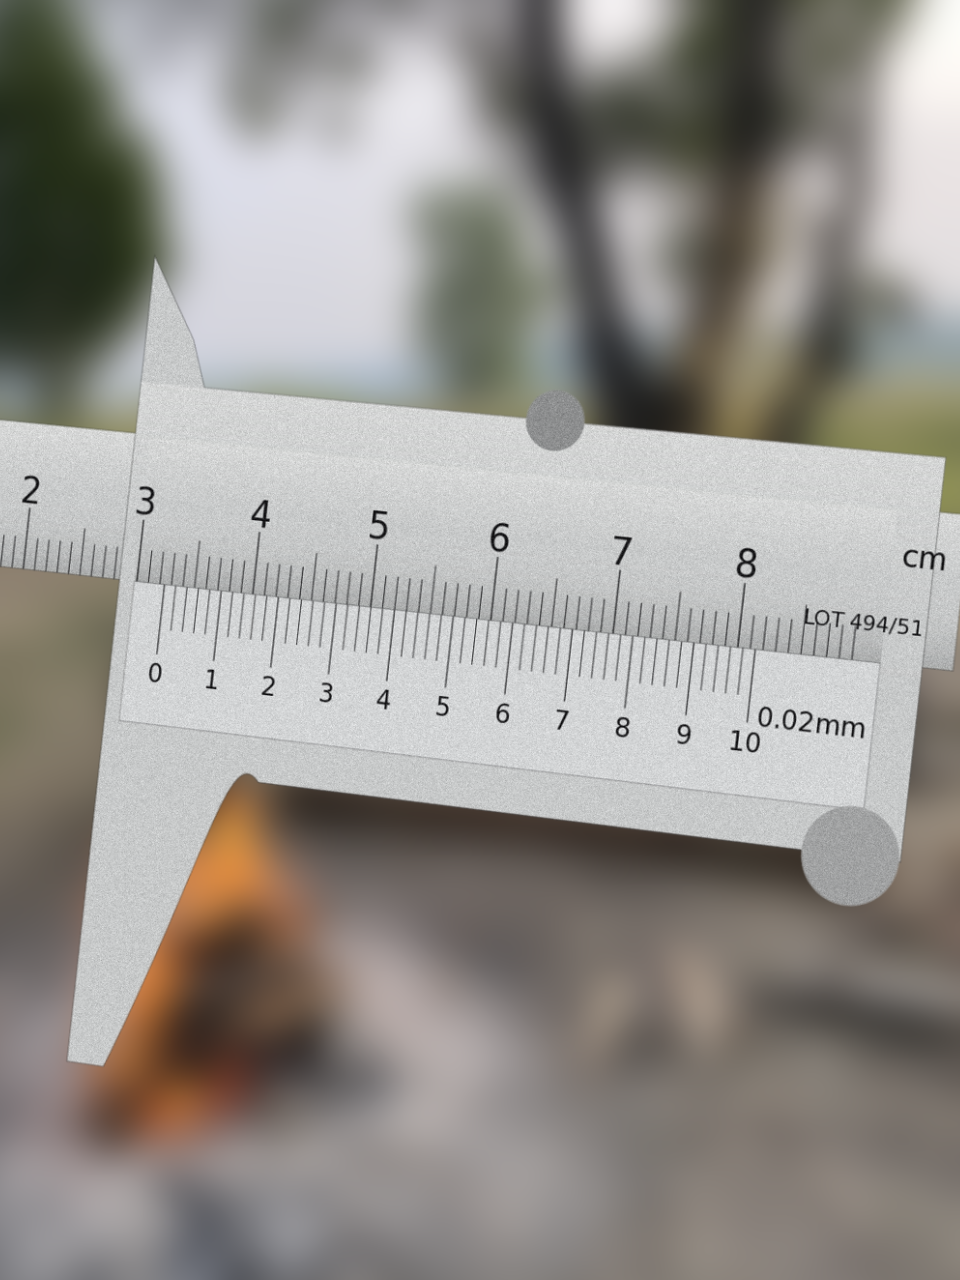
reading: mm 32.4
